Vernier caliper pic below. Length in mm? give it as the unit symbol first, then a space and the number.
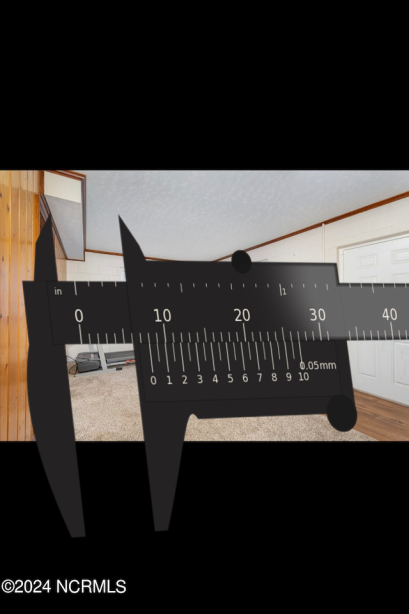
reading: mm 8.0
